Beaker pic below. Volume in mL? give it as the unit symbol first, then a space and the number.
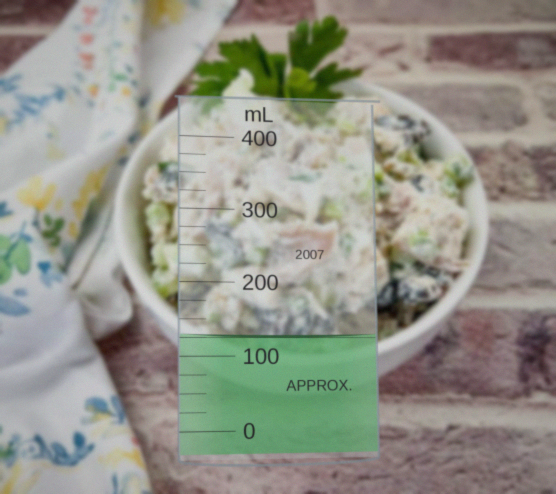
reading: mL 125
